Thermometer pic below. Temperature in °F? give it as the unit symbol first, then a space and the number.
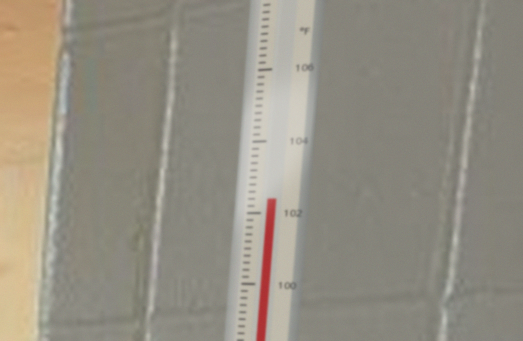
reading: °F 102.4
